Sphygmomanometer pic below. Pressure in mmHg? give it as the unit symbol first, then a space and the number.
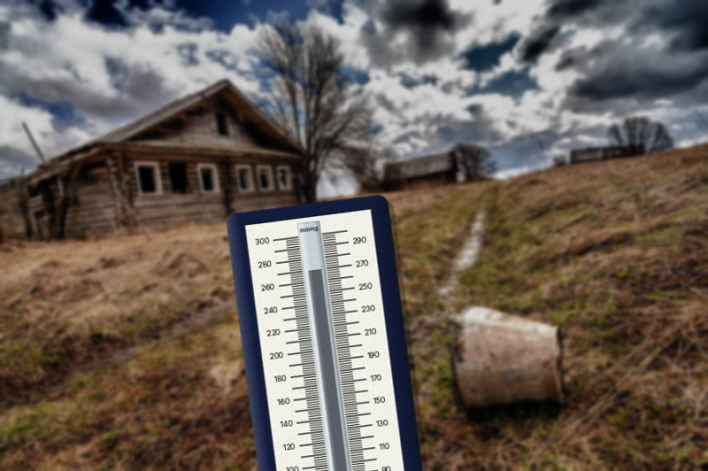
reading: mmHg 270
